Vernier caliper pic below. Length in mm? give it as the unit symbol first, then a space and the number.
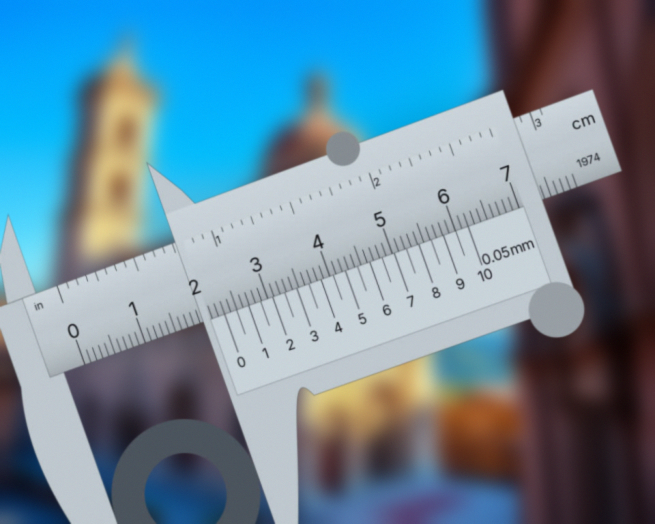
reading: mm 23.0
